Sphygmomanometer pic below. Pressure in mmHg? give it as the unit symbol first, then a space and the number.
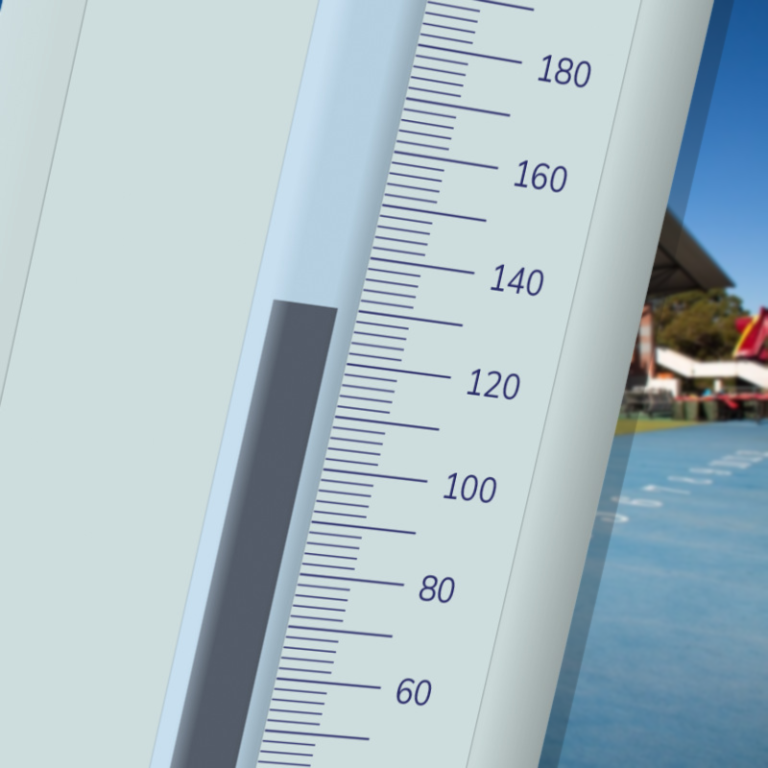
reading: mmHg 130
